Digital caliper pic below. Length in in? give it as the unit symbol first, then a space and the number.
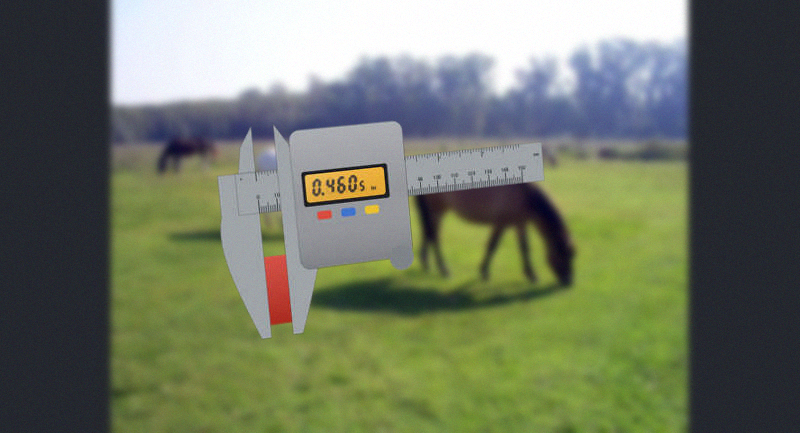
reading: in 0.4605
